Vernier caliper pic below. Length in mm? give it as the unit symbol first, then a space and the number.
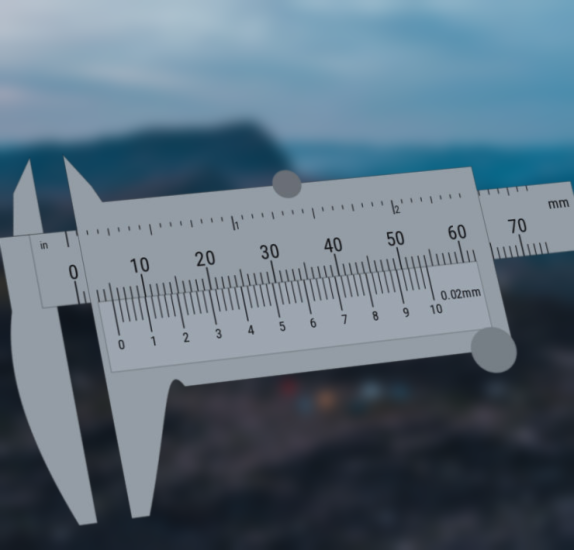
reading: mm 5.0
